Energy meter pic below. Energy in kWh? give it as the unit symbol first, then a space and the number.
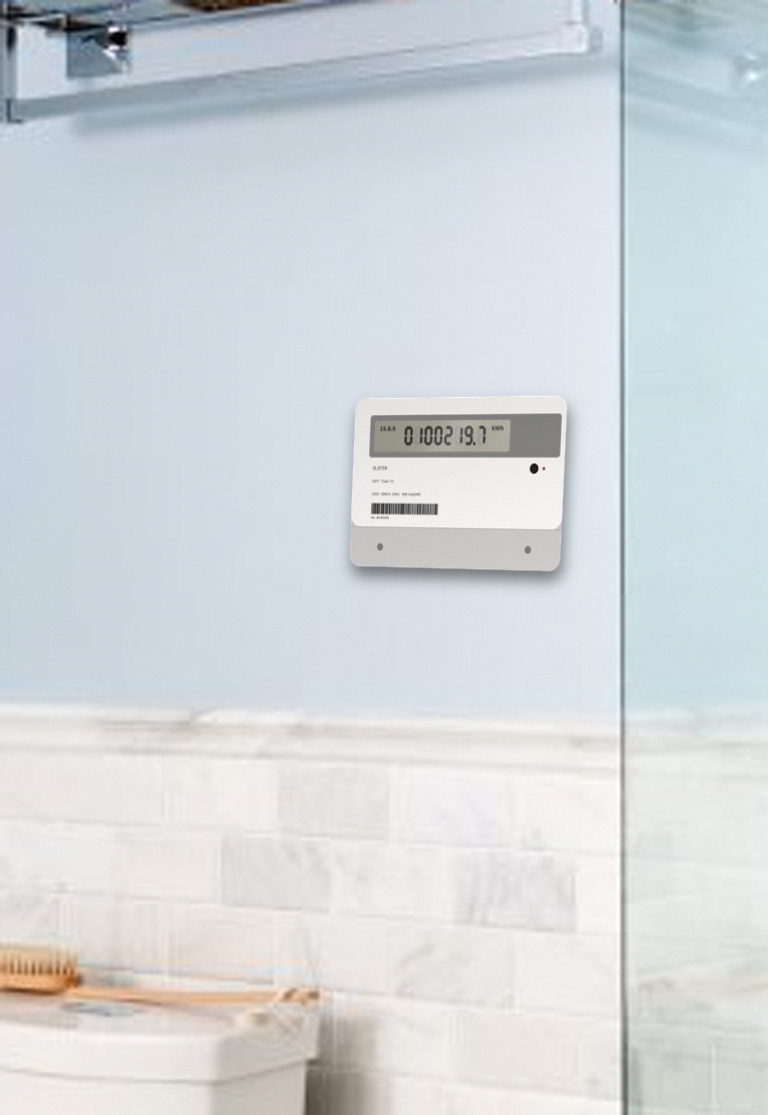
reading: kWh 100219.7
